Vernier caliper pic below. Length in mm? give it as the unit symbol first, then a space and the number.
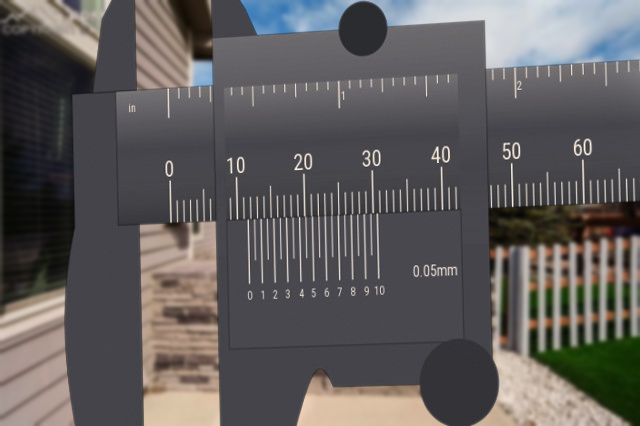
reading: mm 11.6
